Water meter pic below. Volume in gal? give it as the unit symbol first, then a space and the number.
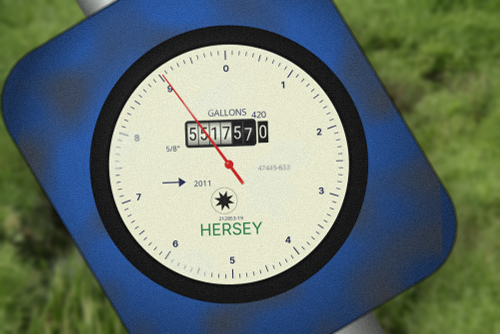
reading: gal 5517569.0
